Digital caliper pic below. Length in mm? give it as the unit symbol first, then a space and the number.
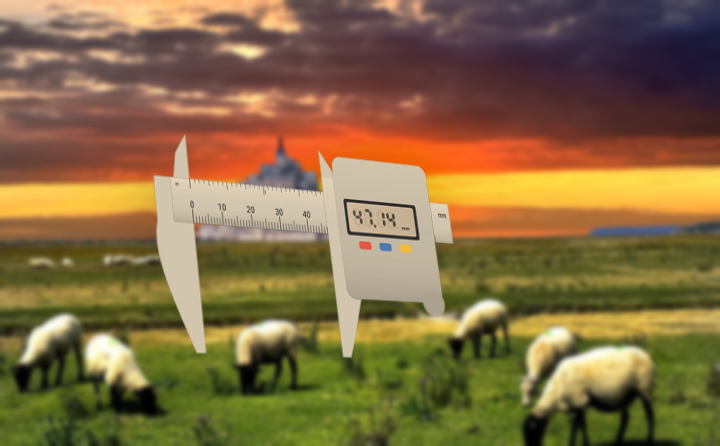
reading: mm 47.14
